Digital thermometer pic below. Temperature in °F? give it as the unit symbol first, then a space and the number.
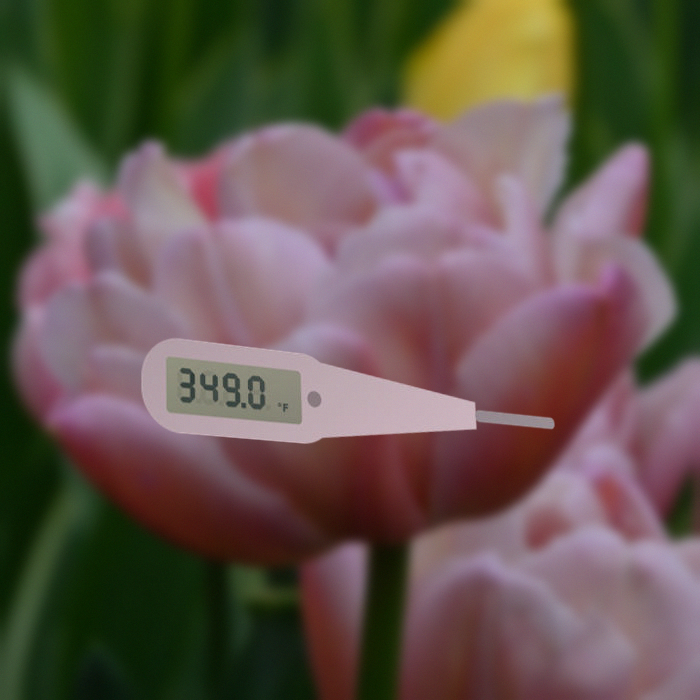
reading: °F 349.0
